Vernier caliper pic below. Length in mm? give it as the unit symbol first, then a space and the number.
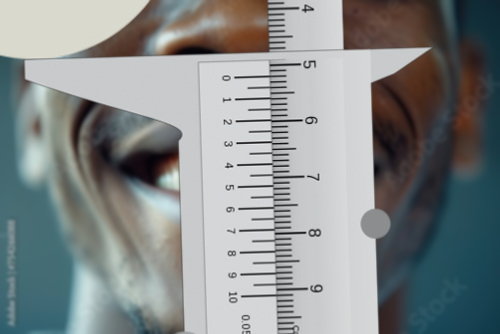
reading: mm 52.0
